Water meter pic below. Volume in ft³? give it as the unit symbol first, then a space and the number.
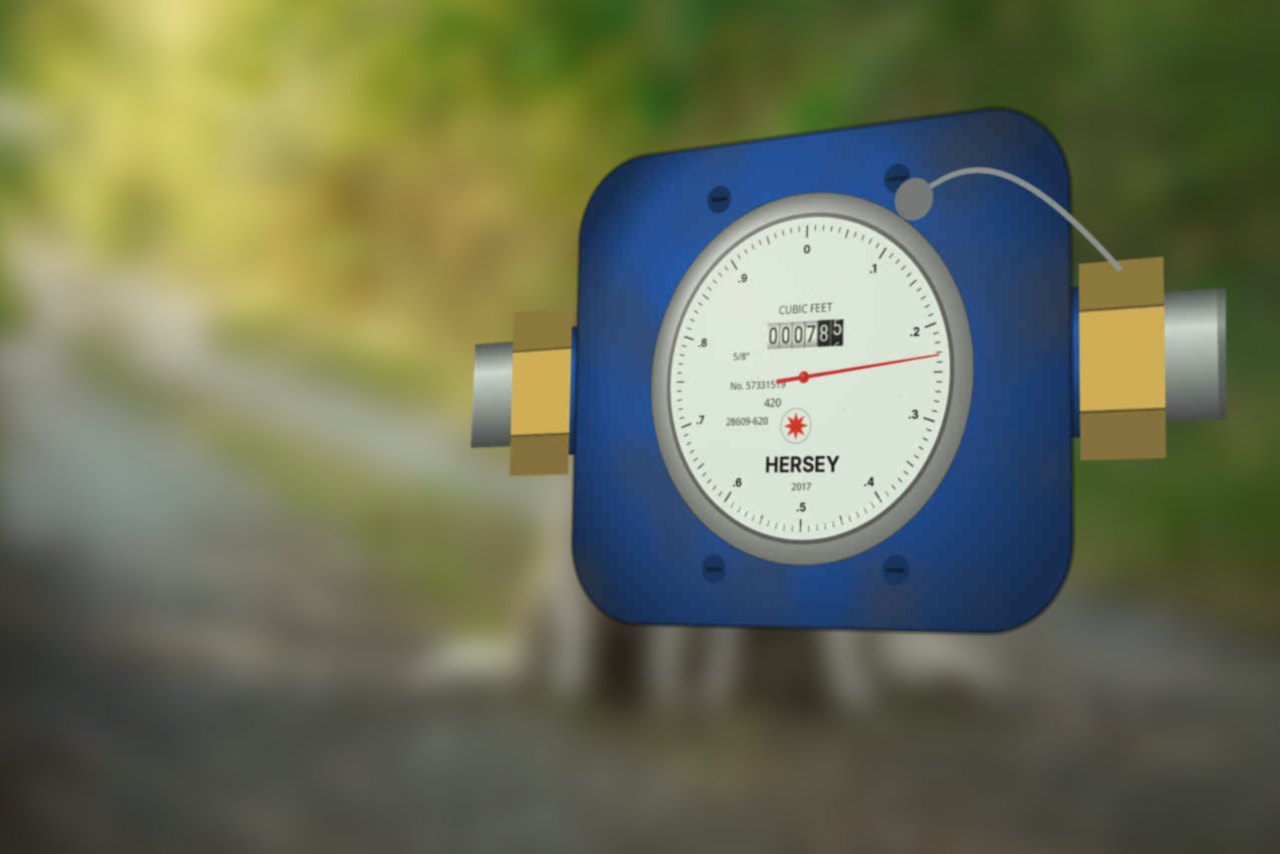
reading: ft³ 785.23
